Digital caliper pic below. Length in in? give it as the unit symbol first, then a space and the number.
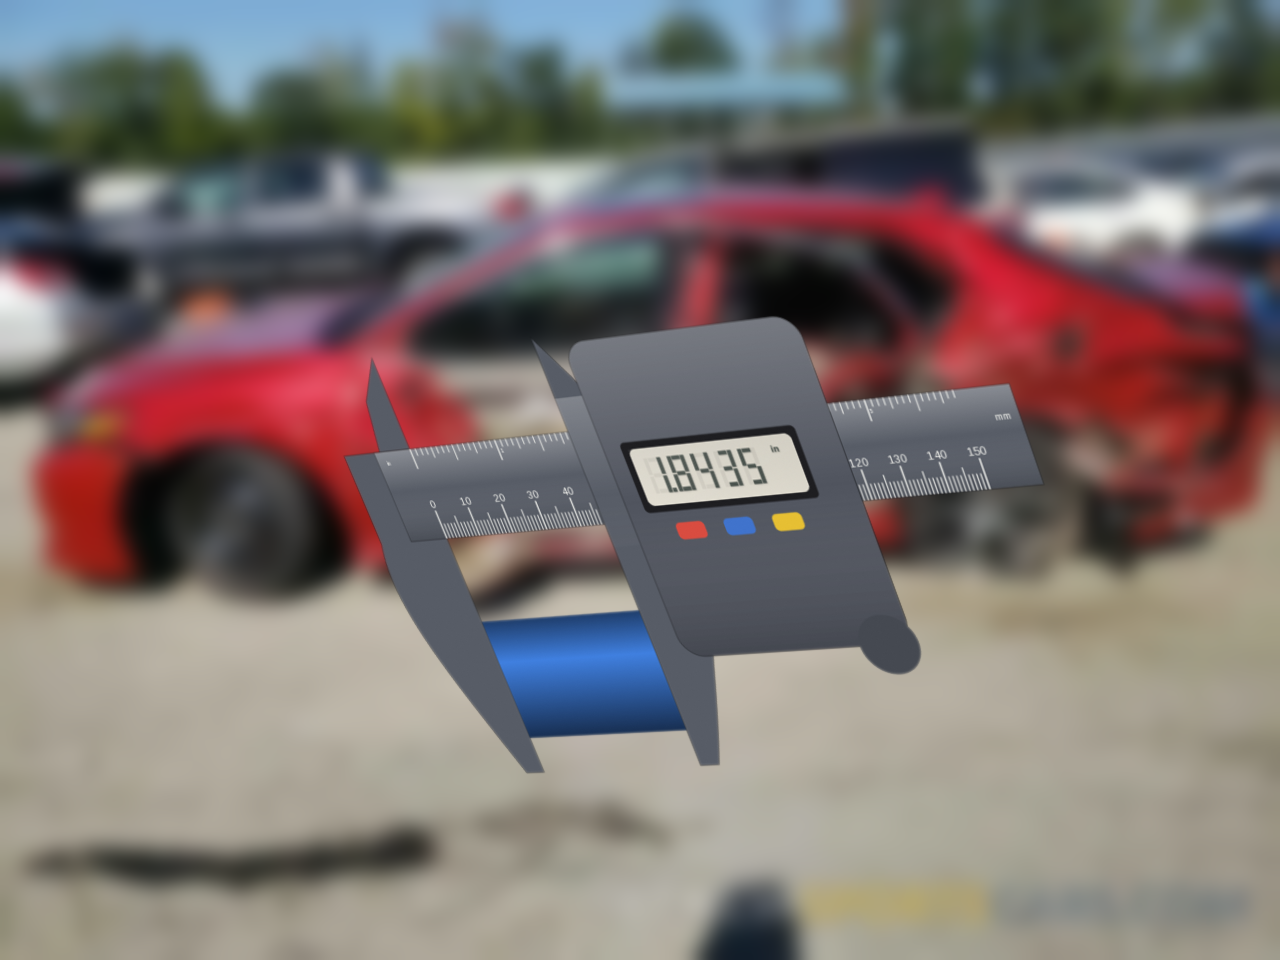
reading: in 1.8435
